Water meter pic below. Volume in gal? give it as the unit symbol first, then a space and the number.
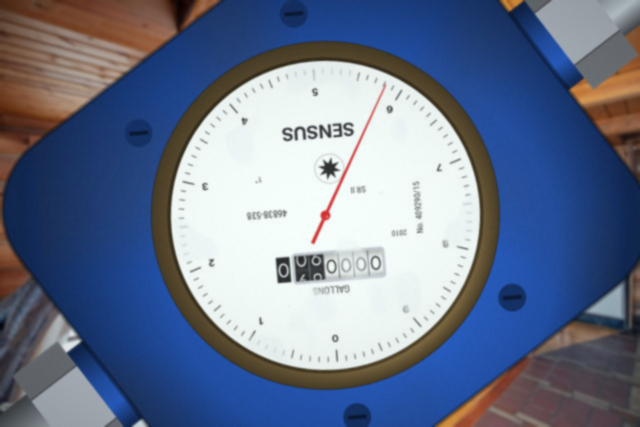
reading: gal 895.8
